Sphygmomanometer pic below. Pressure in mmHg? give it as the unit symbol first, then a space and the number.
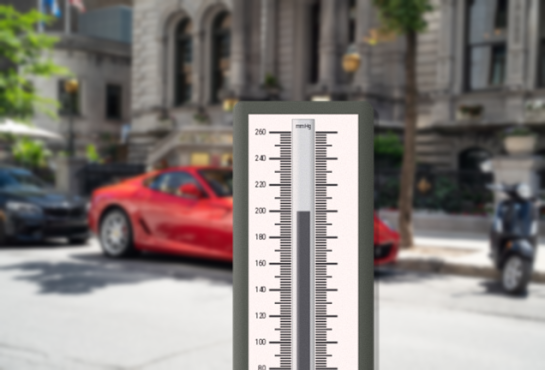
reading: mmHg 200
